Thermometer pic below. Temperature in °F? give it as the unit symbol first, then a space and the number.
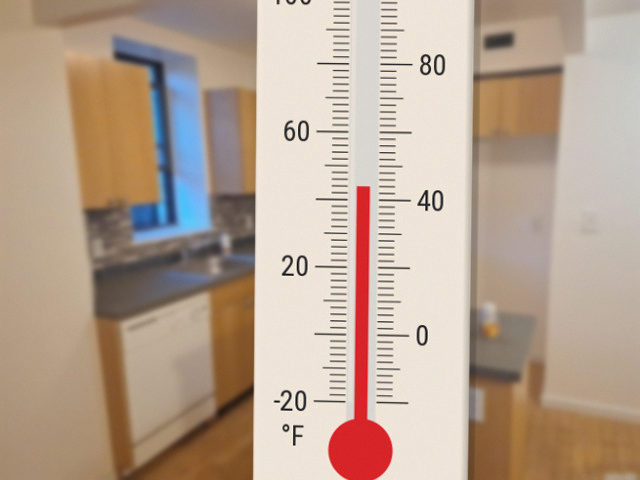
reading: °F 44
